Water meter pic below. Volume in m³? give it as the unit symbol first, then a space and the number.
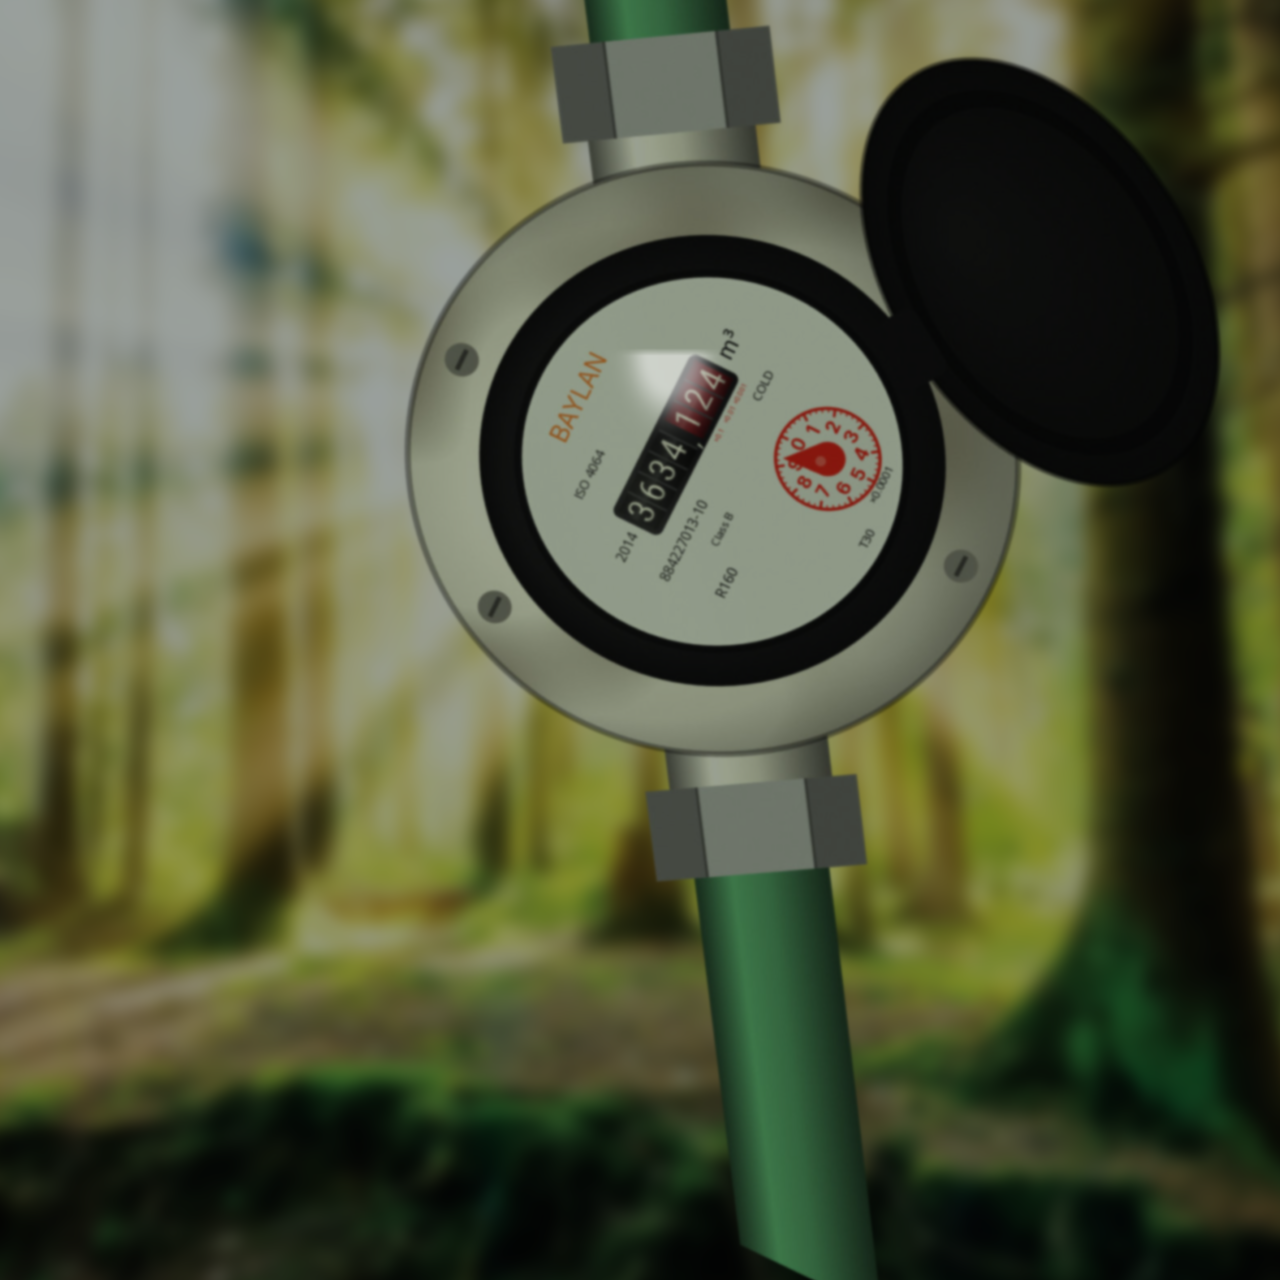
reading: m³ 3634.1239
